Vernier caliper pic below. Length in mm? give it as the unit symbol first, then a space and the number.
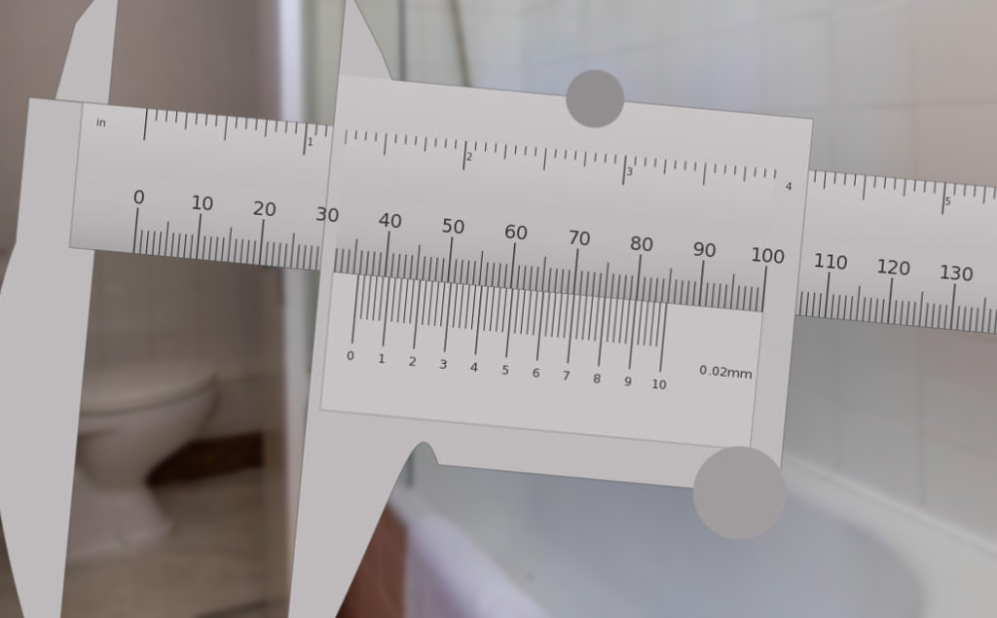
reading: mm 35.8
